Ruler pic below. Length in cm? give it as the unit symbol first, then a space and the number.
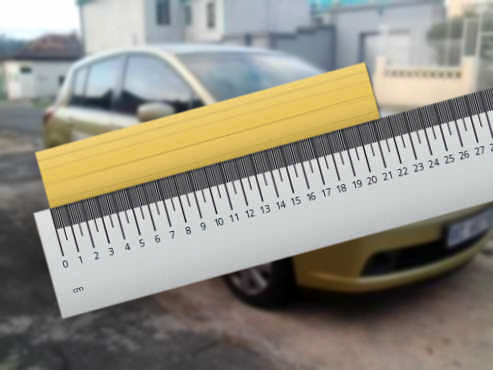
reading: cm 21.5
